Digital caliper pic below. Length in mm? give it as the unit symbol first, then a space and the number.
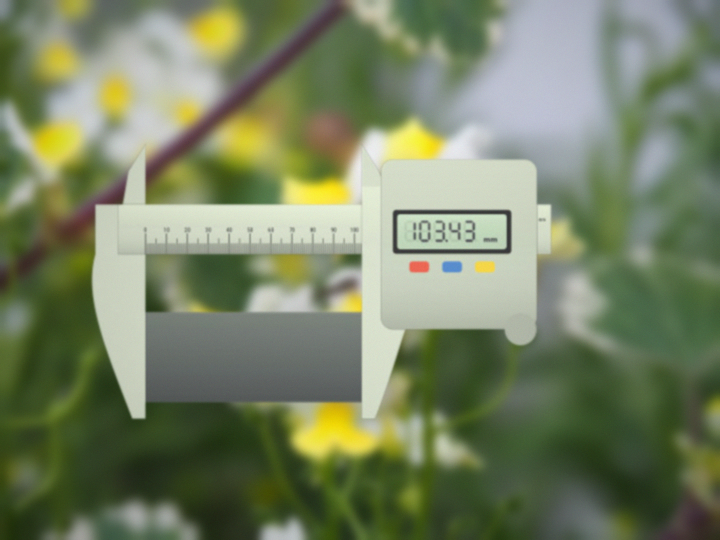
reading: mm 103.43
